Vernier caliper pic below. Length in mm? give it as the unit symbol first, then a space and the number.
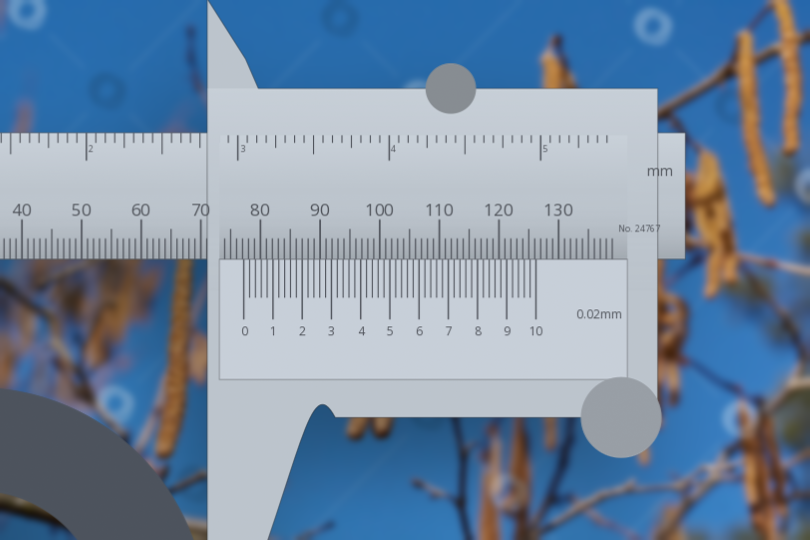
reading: mm 77.2
